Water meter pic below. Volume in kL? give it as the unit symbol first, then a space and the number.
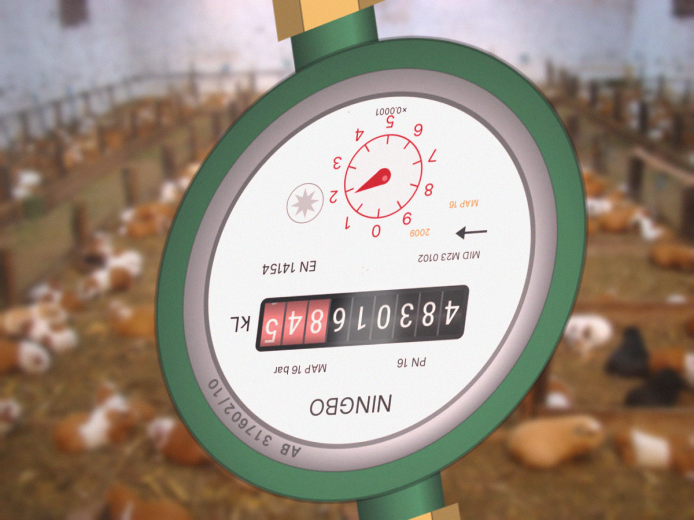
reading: kL 483016.8451
